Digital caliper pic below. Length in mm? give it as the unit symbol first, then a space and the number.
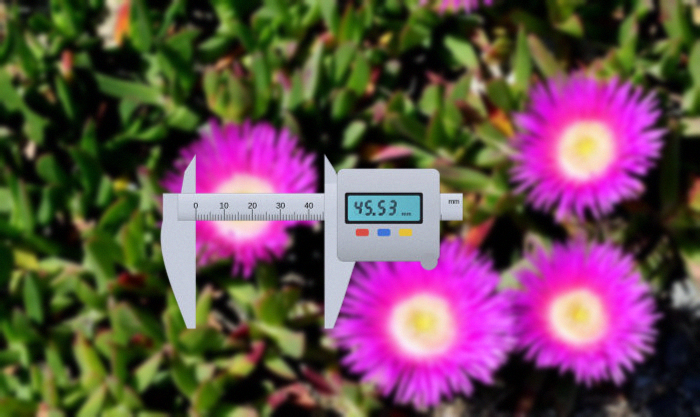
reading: mm 45.53
